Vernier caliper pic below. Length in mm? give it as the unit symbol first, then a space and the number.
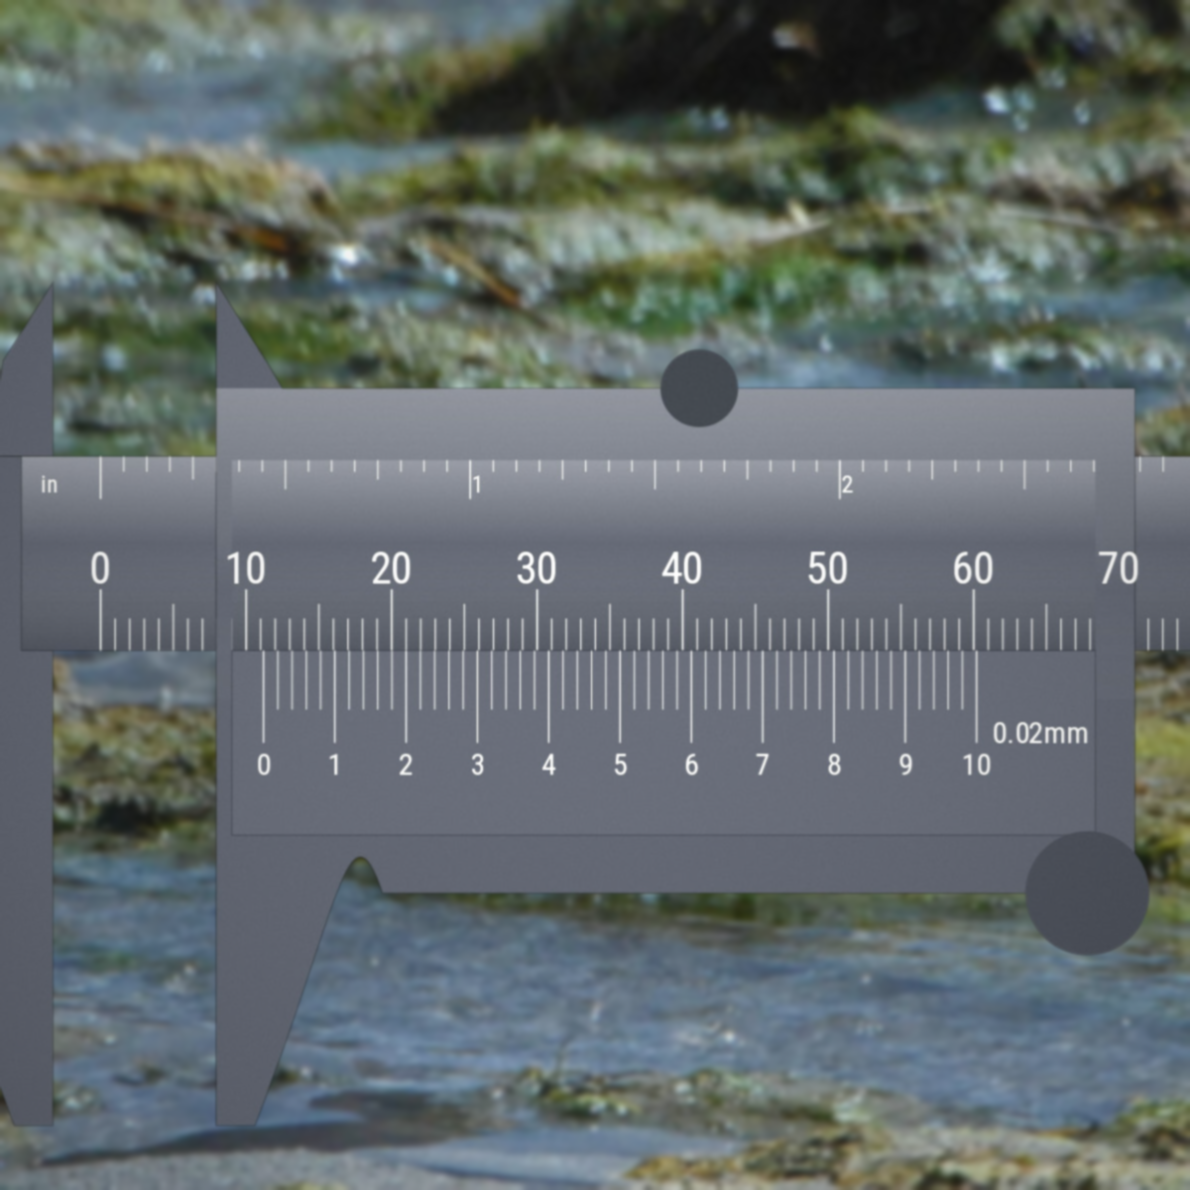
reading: mm 11.2
